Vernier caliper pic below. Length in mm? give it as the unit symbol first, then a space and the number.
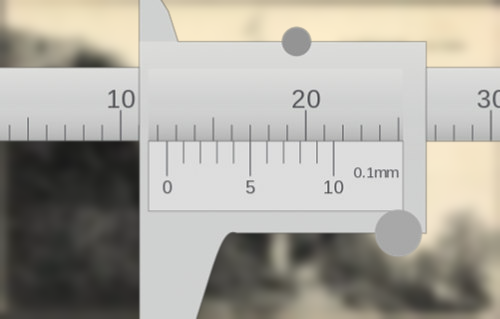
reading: mm 12.5
